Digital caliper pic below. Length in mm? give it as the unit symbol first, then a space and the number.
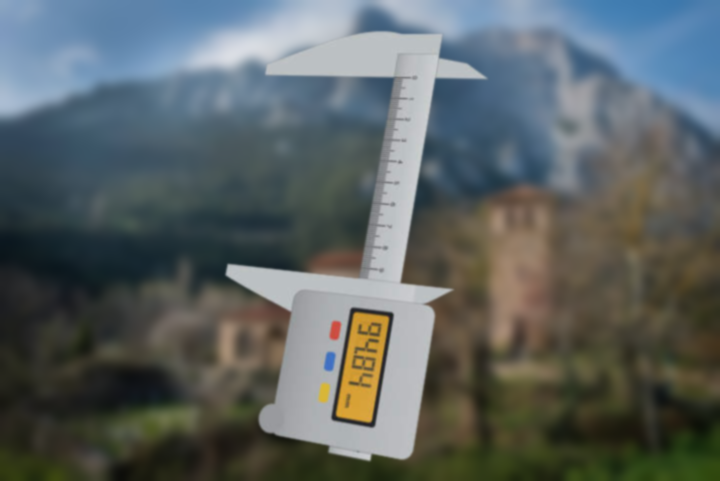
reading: mm 94.84
